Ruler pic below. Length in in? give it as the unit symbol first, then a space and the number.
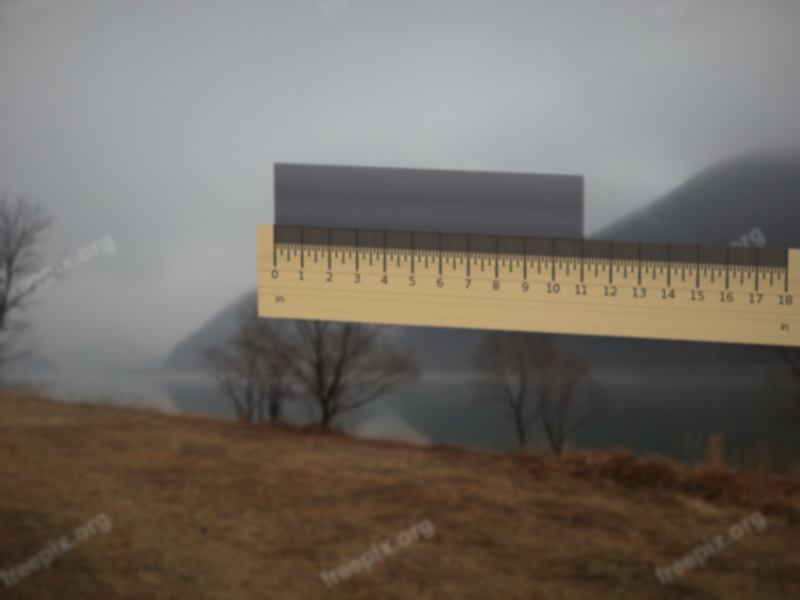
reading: in 11
